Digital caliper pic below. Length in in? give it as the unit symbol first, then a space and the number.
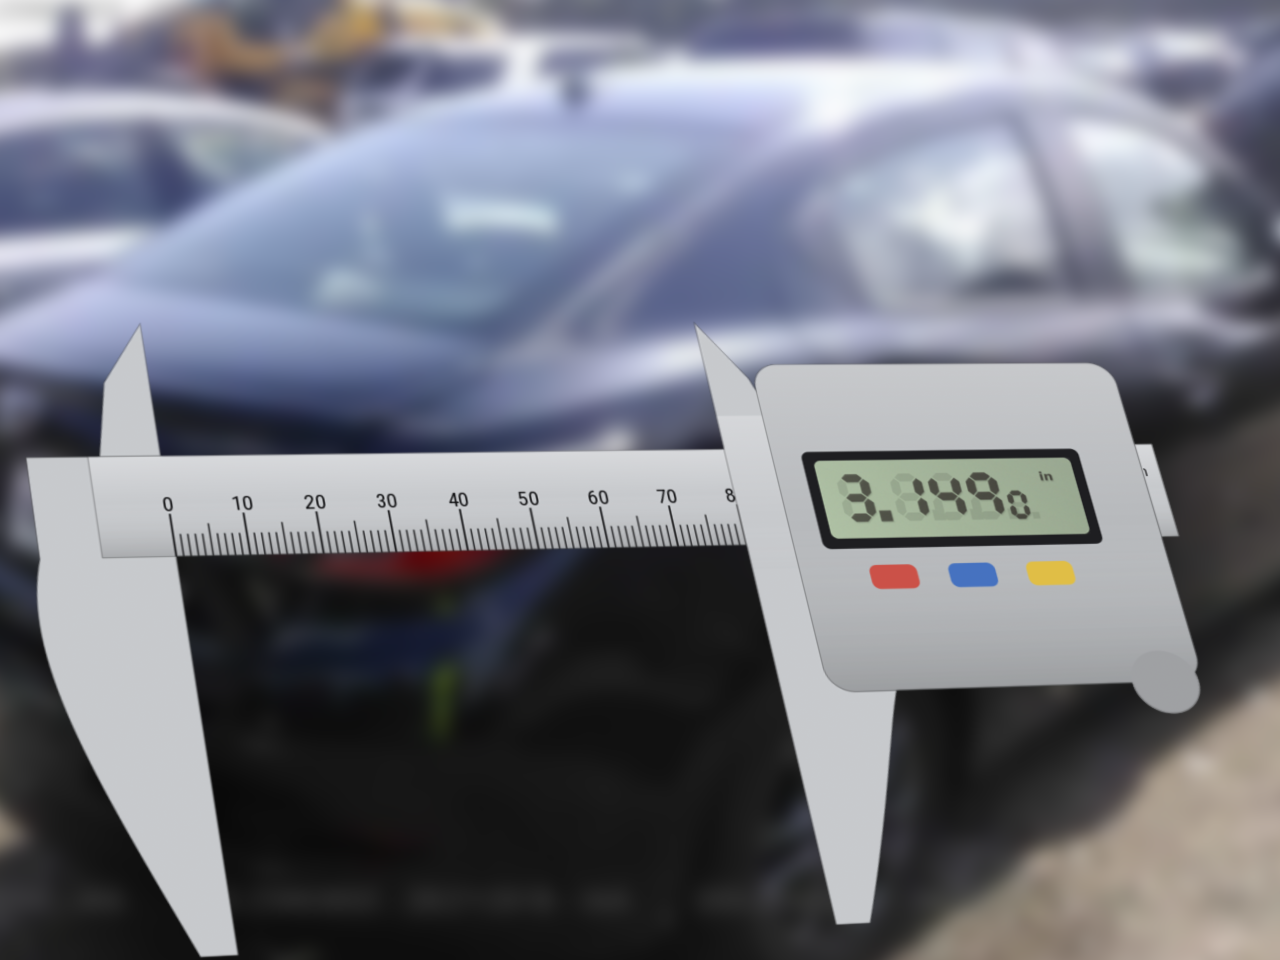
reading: in 3.1490
